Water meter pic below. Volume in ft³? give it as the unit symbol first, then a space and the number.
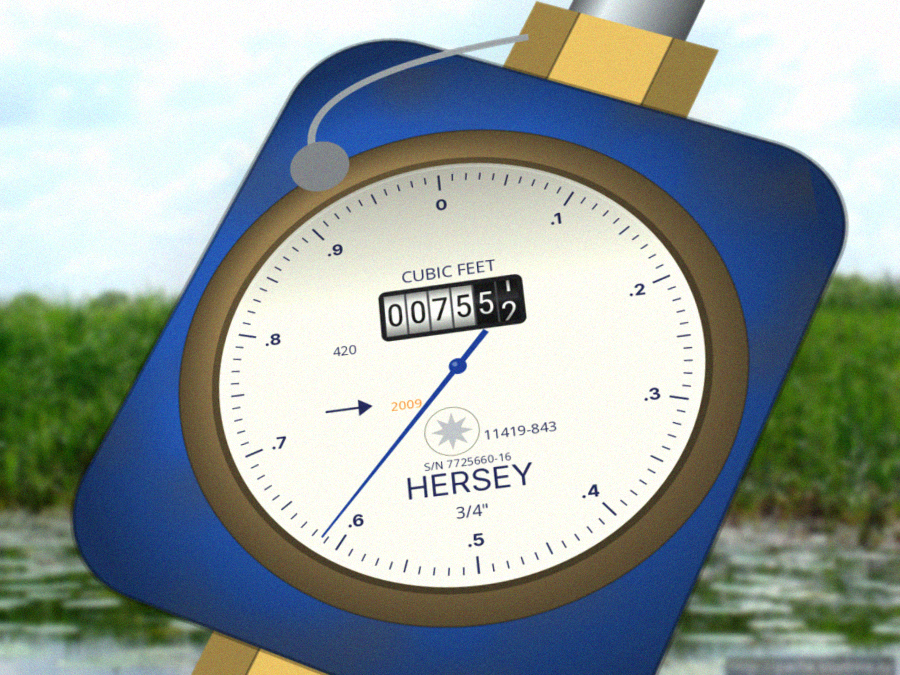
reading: ft³ 7551.61
